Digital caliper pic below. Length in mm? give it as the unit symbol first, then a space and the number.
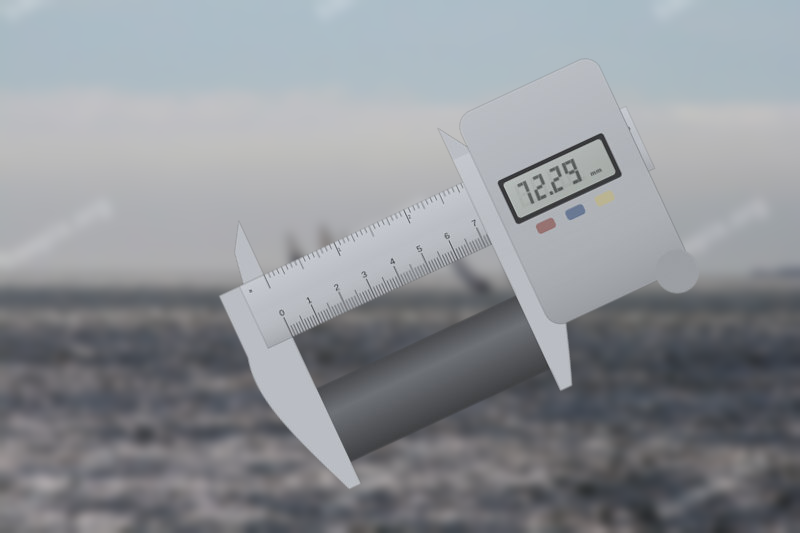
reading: mm 72.29
